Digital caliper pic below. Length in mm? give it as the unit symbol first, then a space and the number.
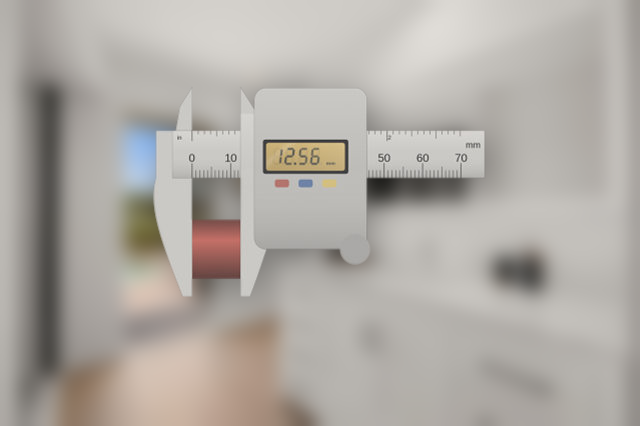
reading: mm 12.56
